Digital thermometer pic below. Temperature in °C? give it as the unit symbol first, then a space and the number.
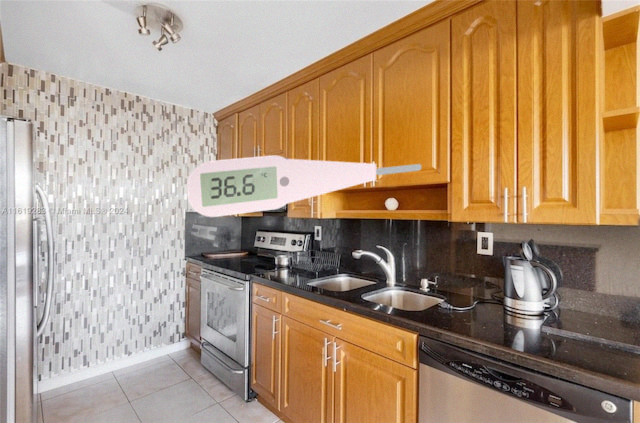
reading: °C 36.6
